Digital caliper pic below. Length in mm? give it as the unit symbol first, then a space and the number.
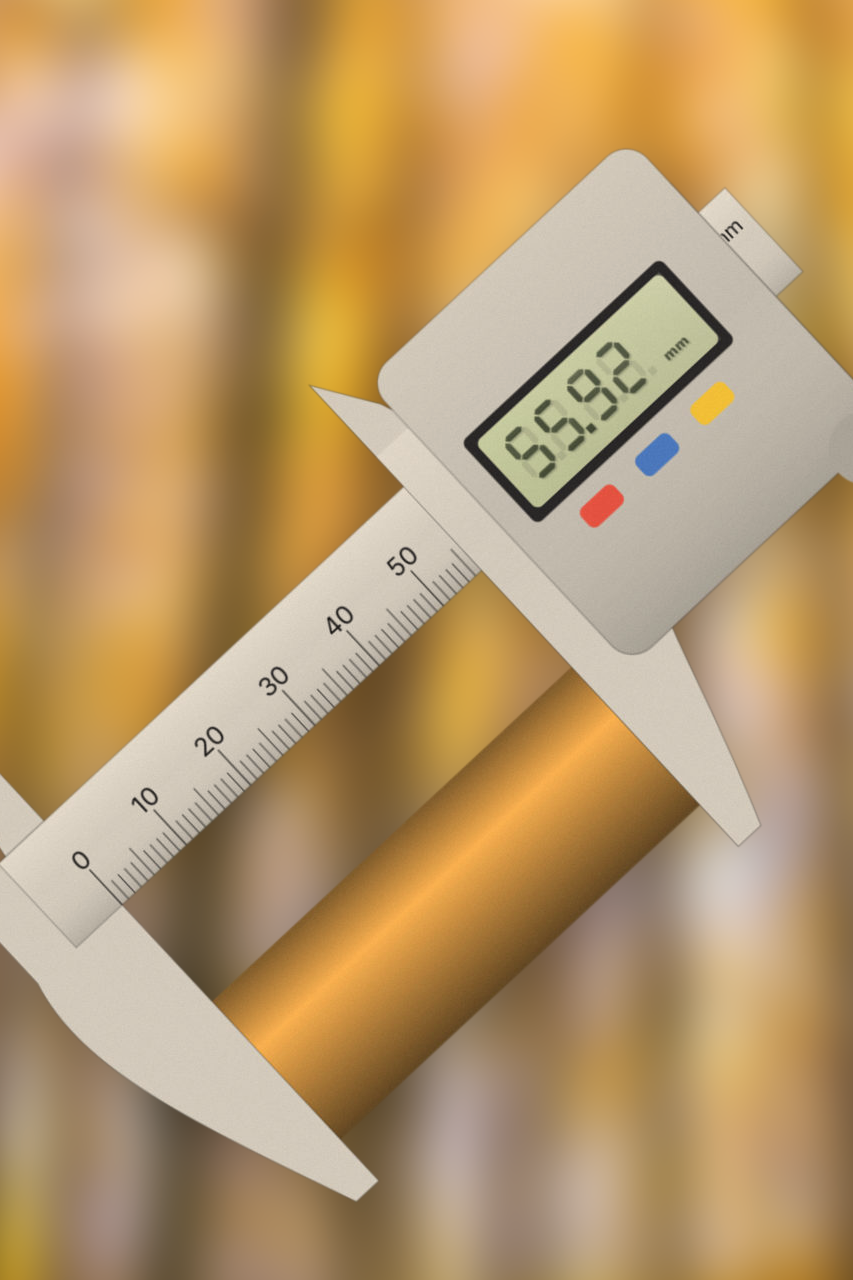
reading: mm 55.92
